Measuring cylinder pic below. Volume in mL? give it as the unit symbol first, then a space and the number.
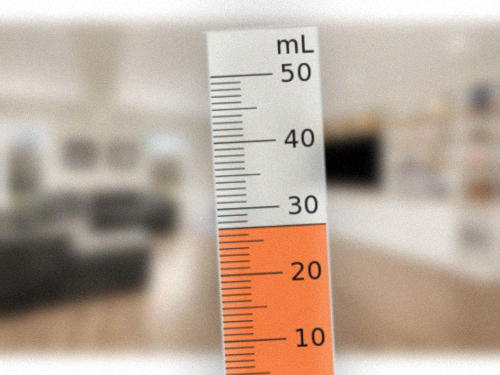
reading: mL 27
